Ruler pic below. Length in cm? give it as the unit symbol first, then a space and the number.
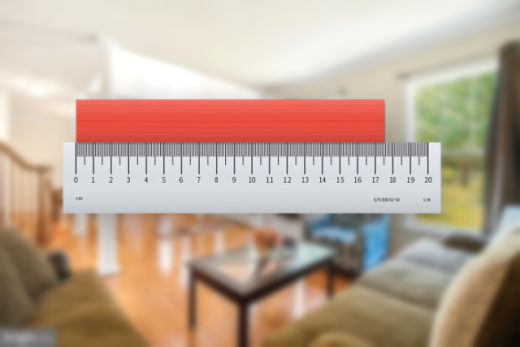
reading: cm 17.5
